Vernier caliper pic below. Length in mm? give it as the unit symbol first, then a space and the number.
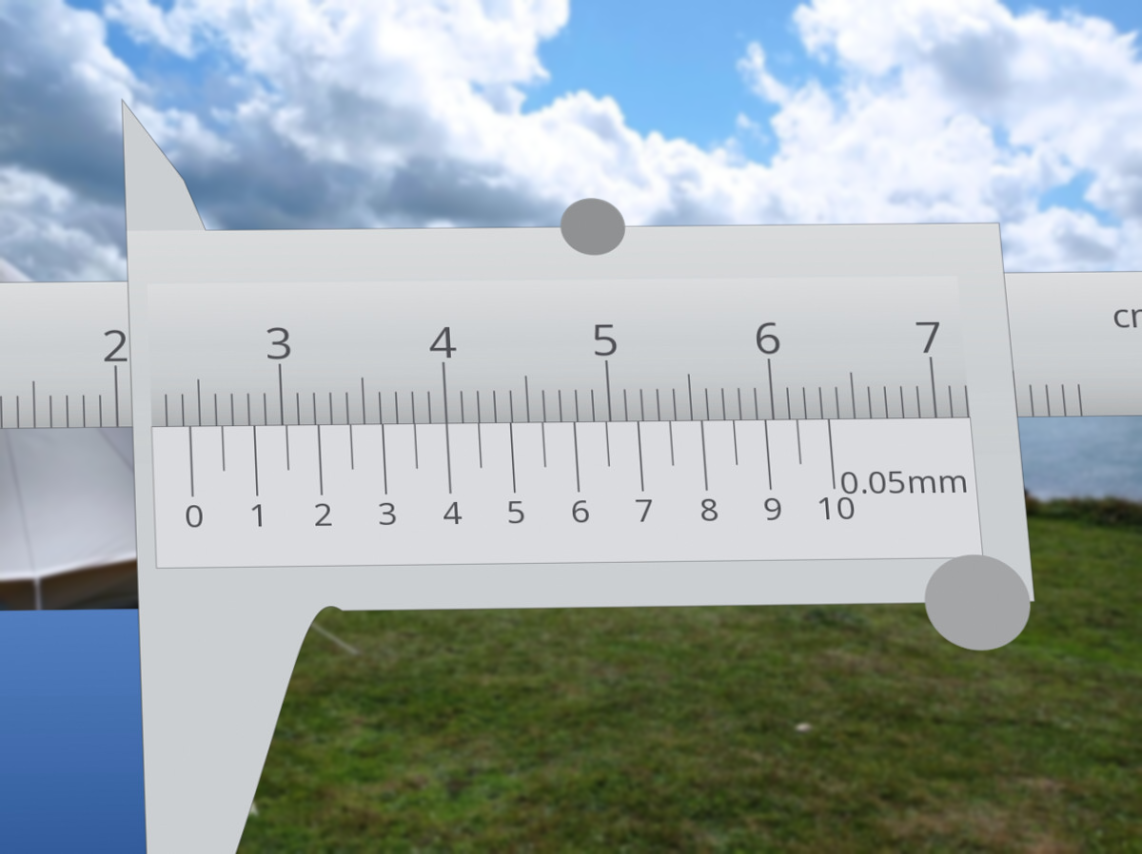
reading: mm 24.4
